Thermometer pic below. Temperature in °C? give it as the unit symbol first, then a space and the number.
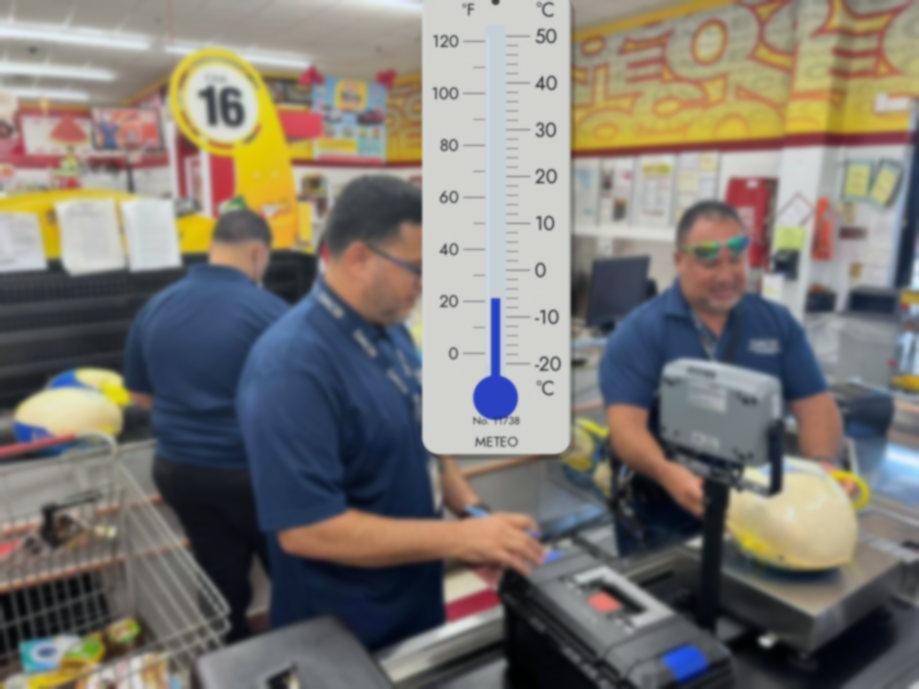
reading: °C -6
